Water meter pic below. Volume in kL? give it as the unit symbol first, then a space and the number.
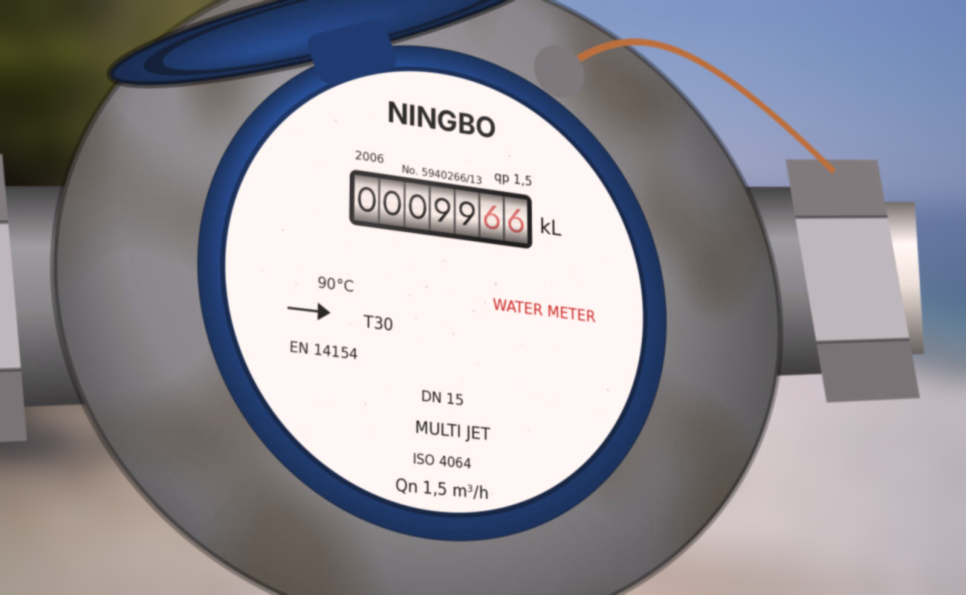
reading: kL 99.66
